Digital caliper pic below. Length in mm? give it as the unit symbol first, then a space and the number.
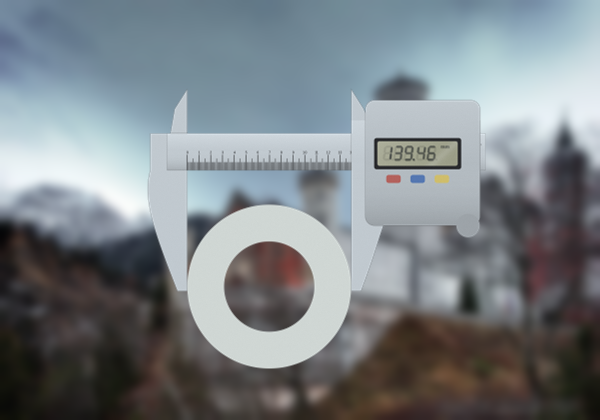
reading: mm 139.46
